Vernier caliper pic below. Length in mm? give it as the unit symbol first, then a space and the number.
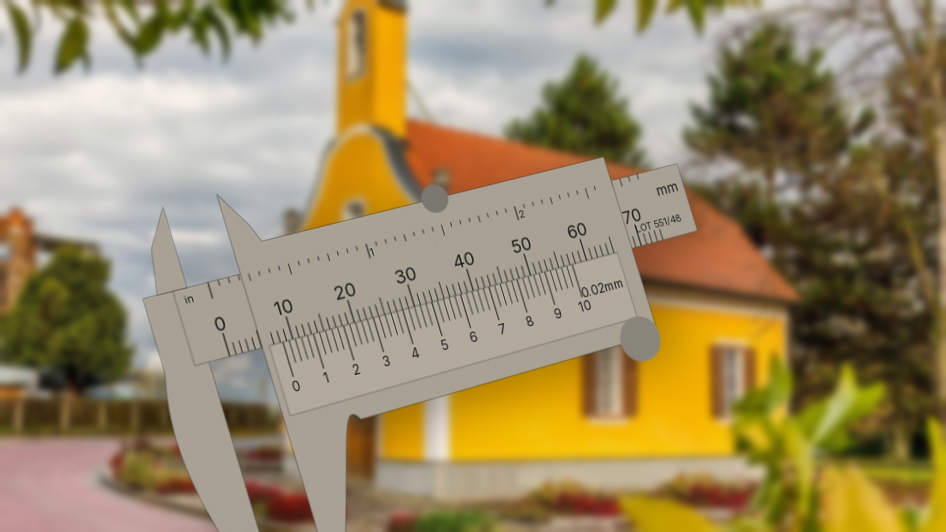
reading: mm 8.4
